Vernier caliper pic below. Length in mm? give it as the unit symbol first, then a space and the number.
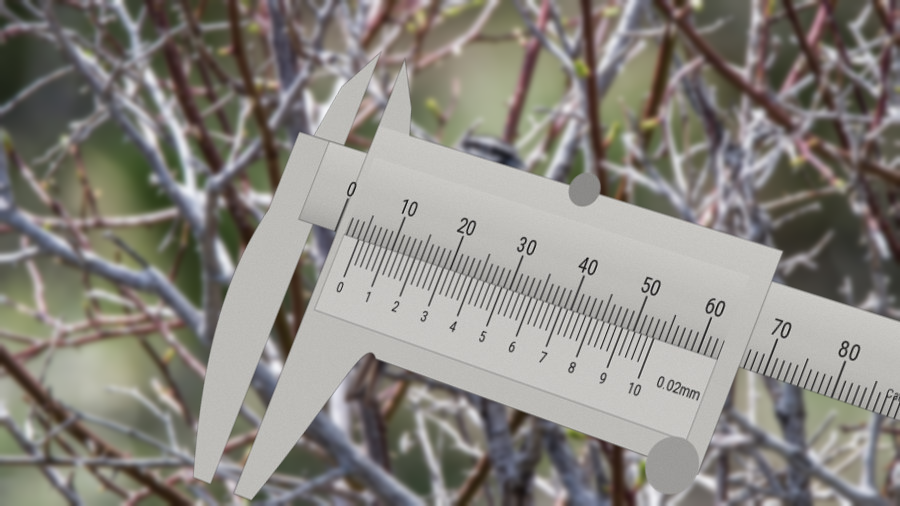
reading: mm 4.2
